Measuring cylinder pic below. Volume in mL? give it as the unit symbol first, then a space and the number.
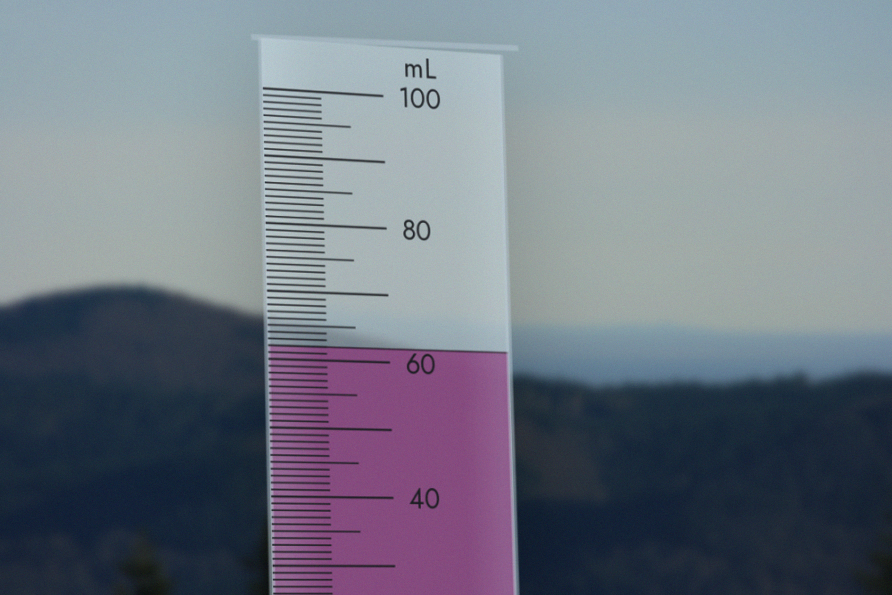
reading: mL 62
